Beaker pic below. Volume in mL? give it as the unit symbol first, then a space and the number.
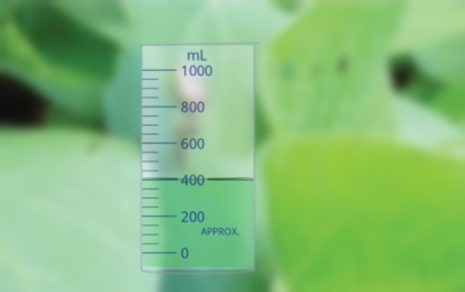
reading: mL 400
